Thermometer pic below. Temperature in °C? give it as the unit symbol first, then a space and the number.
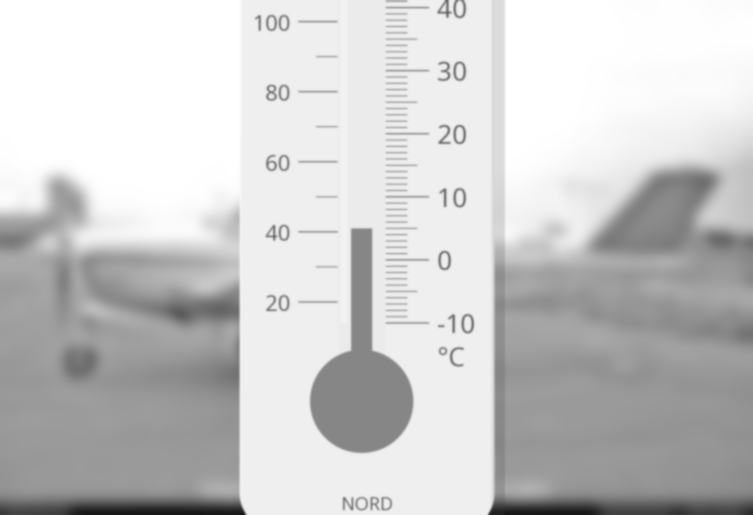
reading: °C 5
